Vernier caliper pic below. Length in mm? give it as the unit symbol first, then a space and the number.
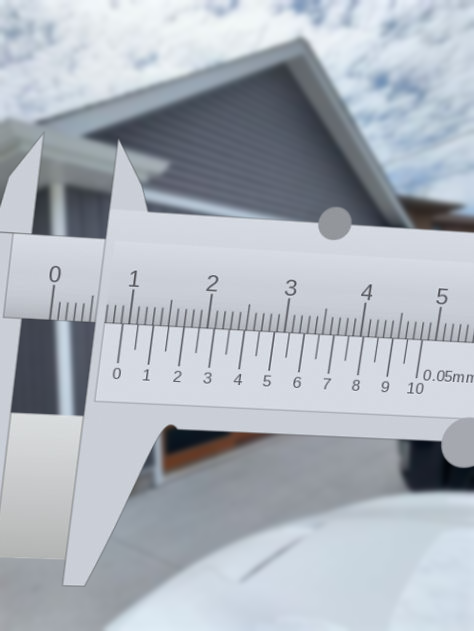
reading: mm 9.2
